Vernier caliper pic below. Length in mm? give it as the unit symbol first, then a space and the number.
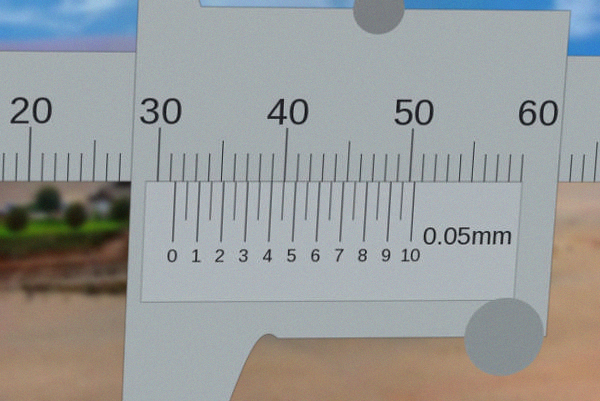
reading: mm 31.4
